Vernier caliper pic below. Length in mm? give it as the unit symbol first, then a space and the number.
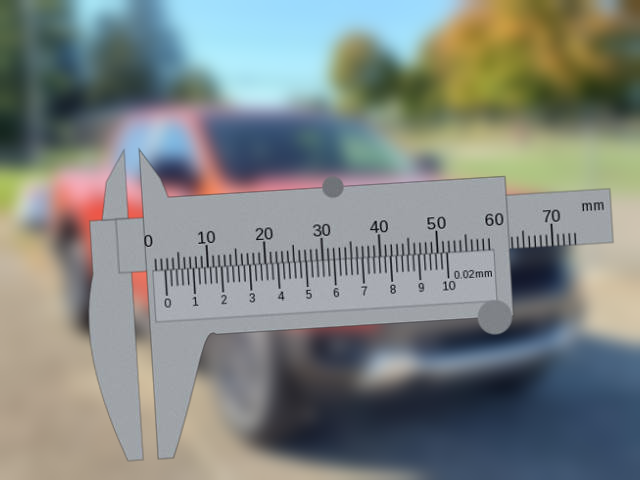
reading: mm 2.6
